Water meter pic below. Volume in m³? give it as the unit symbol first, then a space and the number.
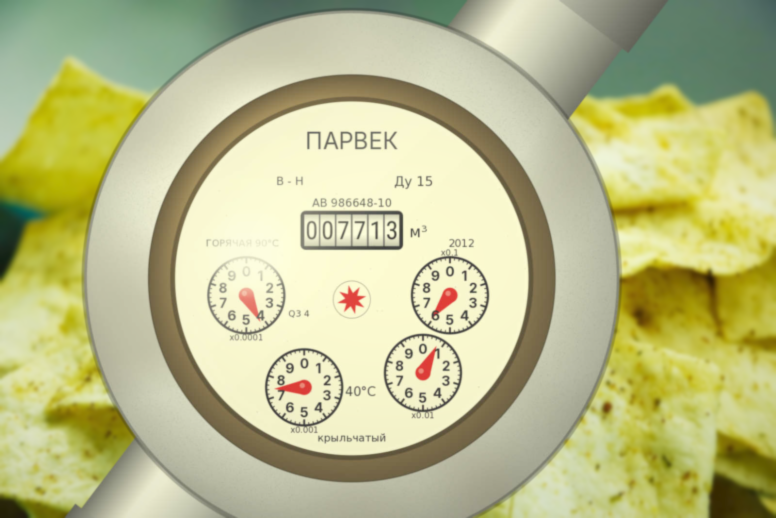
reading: m³ 7713.6074
